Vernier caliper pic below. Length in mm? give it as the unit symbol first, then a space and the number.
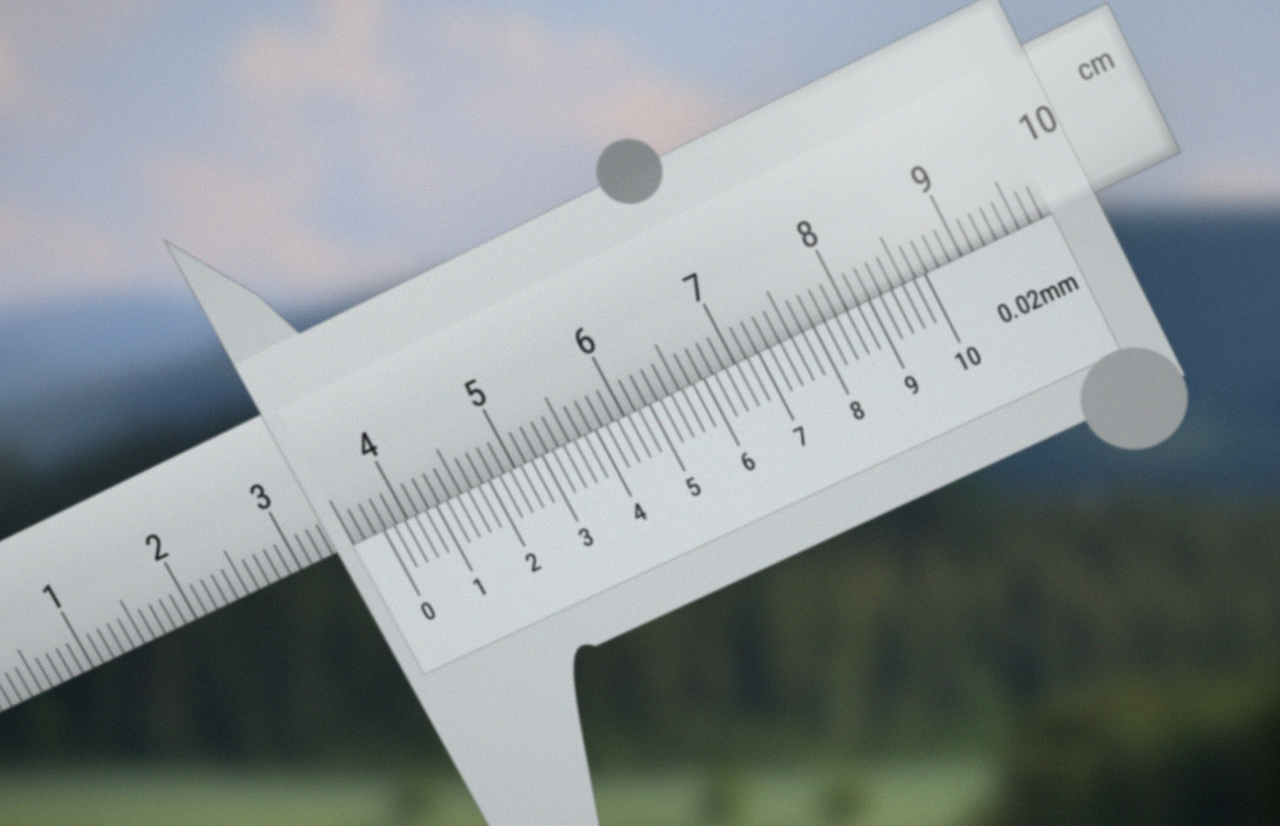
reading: mm 37.8
